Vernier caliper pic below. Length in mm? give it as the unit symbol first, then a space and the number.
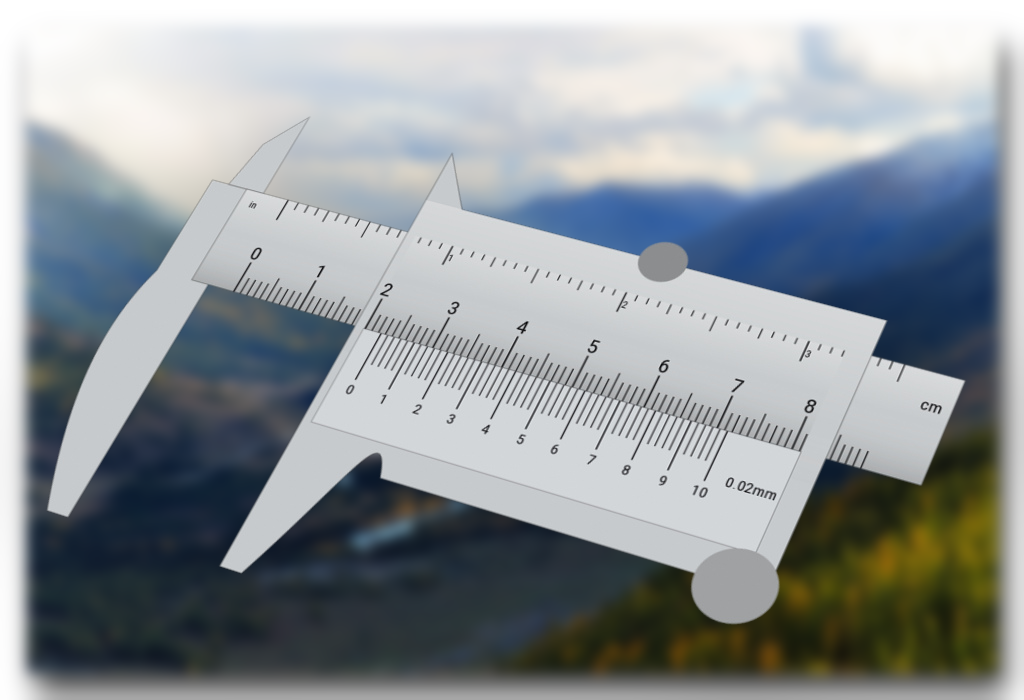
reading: mm 22.4
